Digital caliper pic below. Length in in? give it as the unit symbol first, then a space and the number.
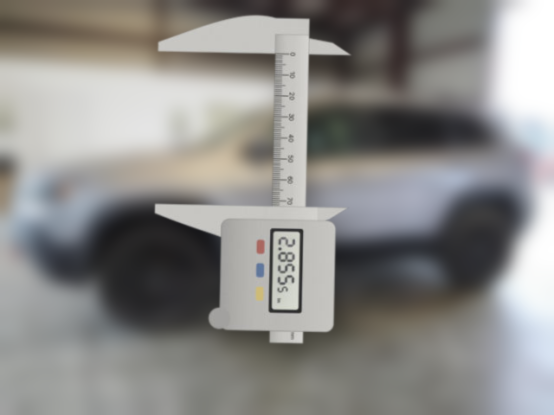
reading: in 2.8555
